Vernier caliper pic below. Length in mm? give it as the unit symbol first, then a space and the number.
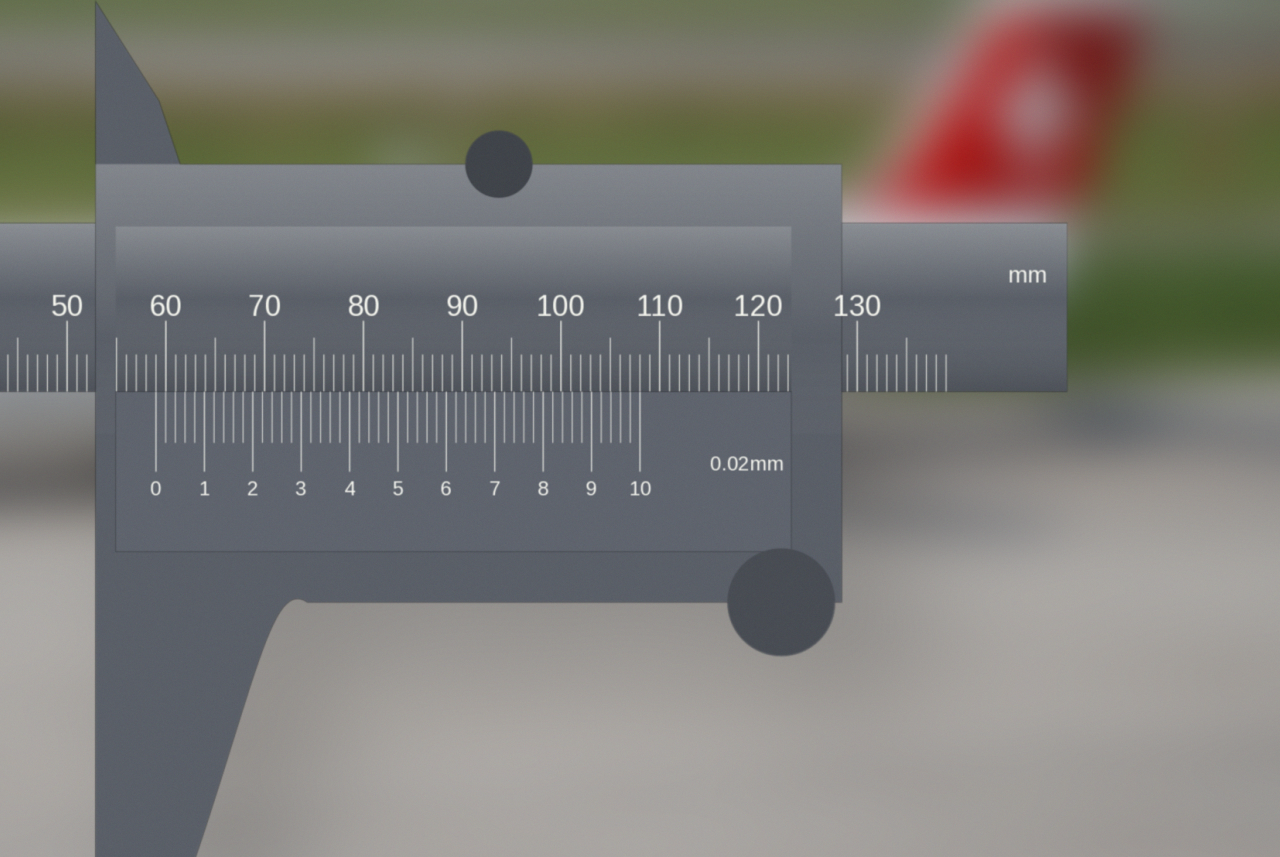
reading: mm 59.0
